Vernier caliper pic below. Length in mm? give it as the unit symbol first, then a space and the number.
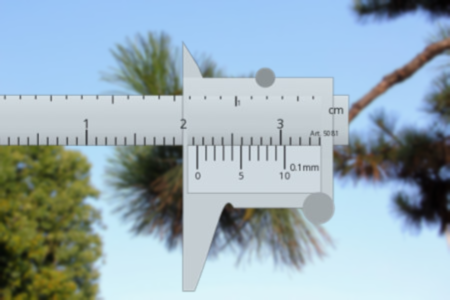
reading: mm 21.4
